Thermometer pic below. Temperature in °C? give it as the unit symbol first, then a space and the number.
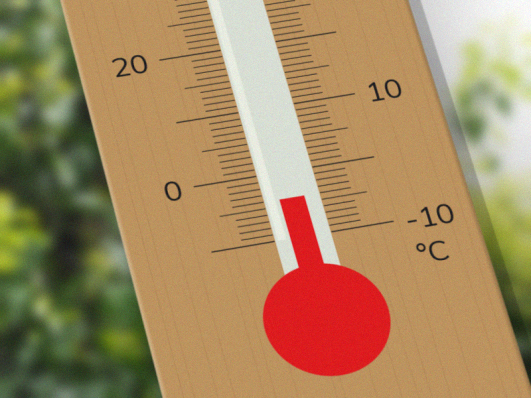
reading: °C -4
